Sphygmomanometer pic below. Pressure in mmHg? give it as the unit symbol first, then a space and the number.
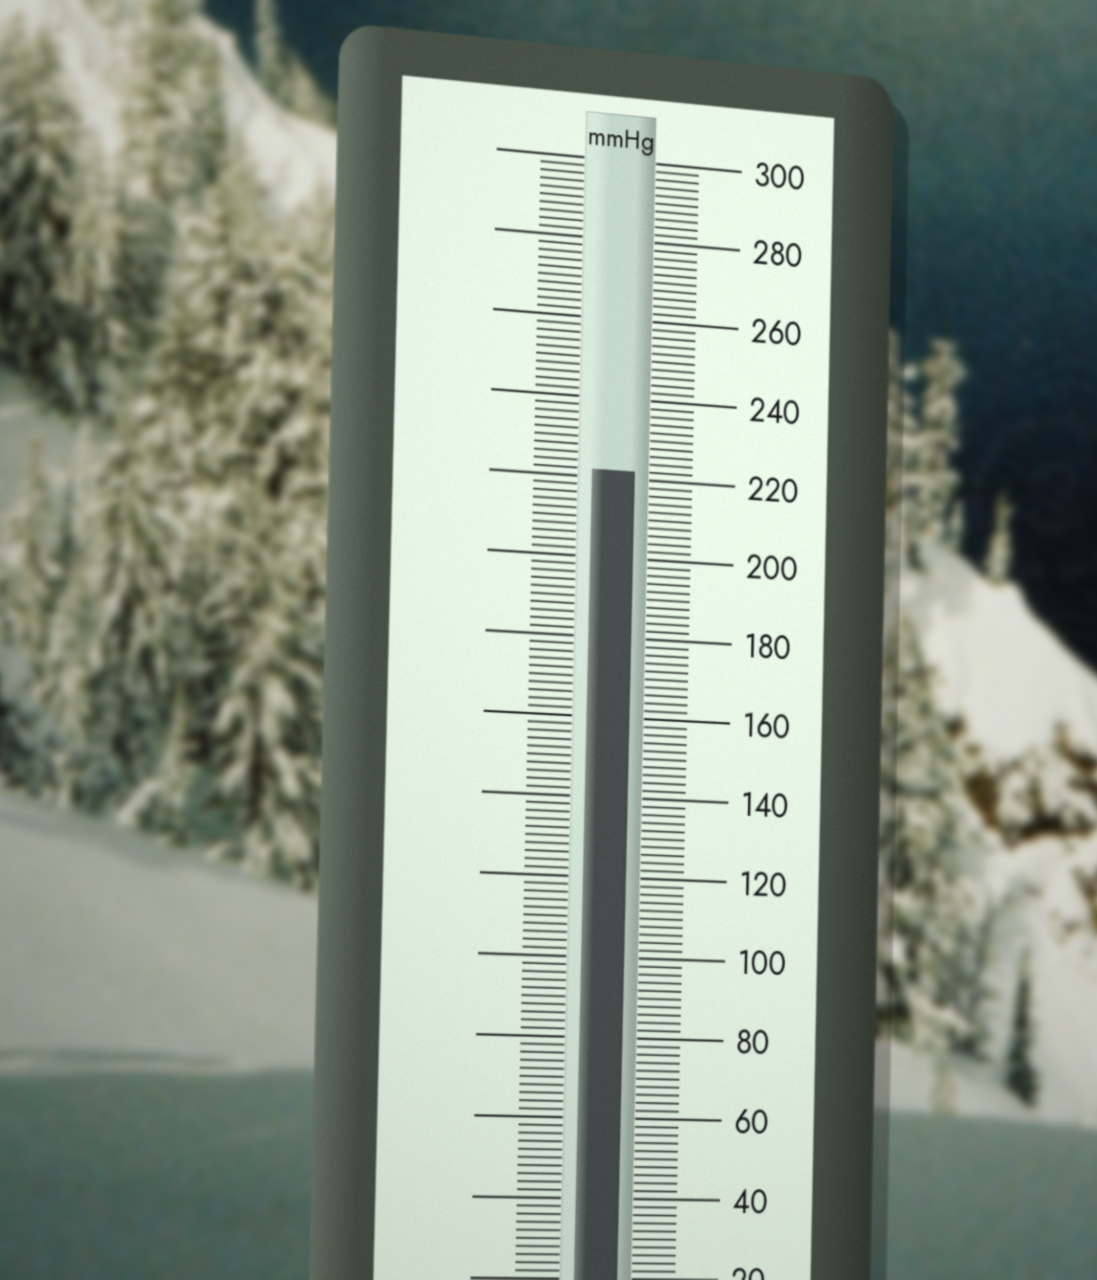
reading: mmHg 222
